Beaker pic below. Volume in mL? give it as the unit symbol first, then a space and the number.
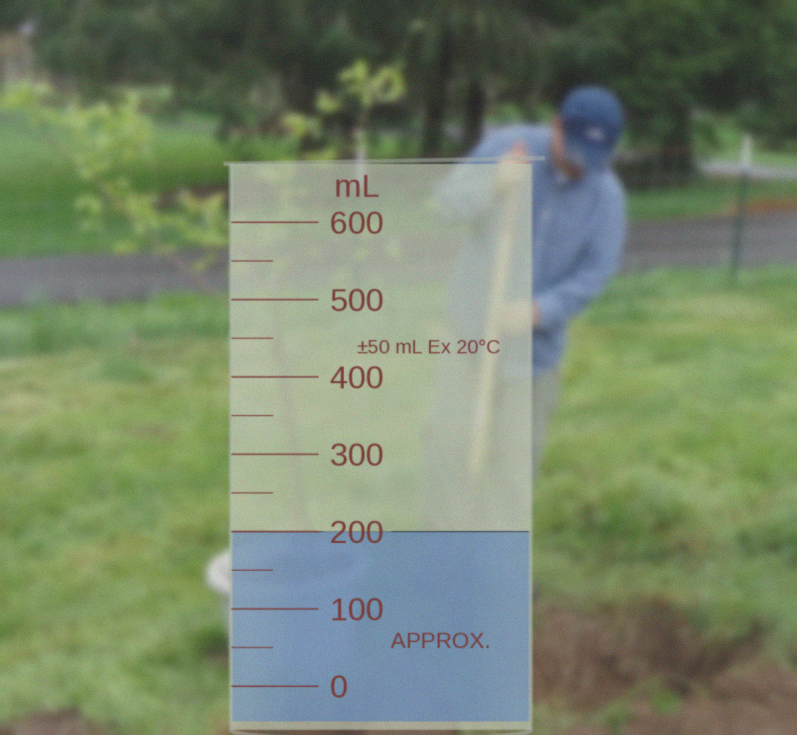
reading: mL 200
